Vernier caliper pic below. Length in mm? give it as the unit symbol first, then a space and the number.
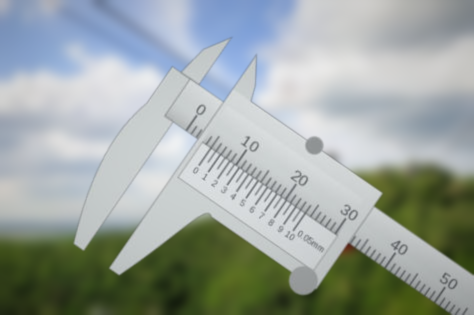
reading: mm 5.0
